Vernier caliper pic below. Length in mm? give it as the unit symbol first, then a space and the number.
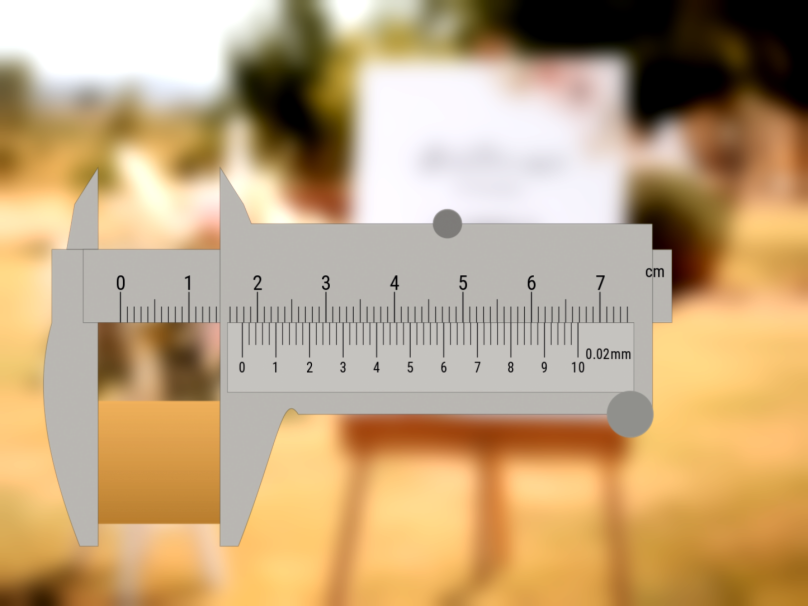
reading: mm 17.8
